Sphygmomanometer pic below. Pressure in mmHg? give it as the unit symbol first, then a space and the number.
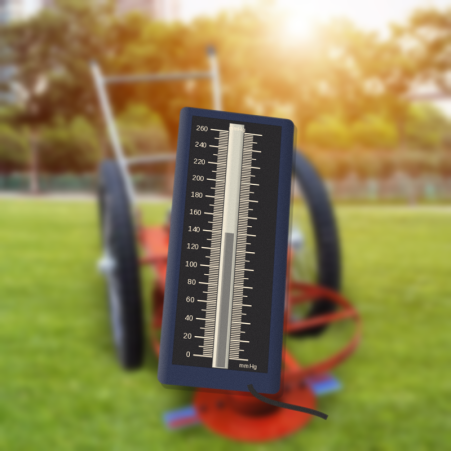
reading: mmHg 140
